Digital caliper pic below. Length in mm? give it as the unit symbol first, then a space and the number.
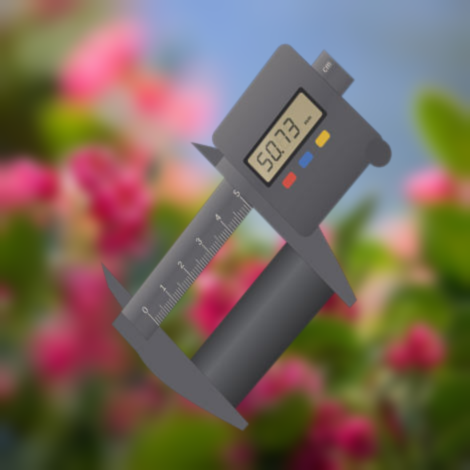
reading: mm 50.73
